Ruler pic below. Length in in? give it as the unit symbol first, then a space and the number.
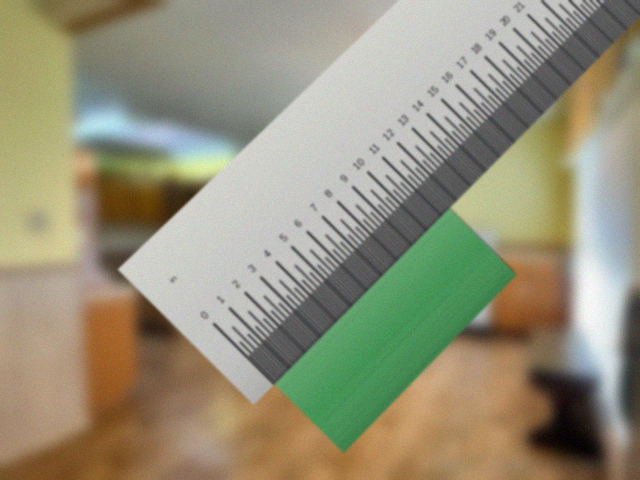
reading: in 11.5
